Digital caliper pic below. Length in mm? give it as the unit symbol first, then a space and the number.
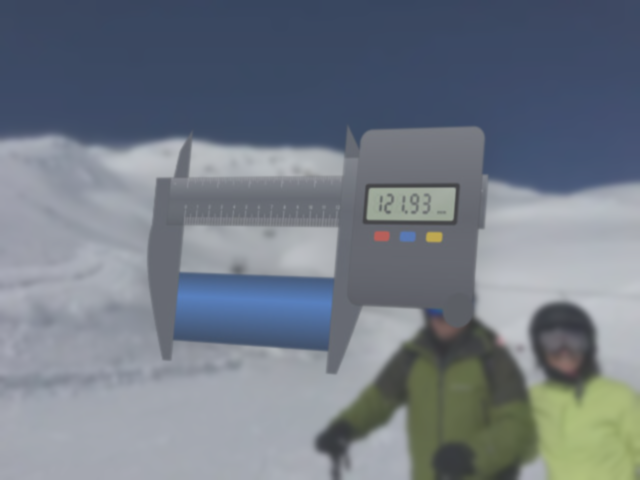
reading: mm 121.93
